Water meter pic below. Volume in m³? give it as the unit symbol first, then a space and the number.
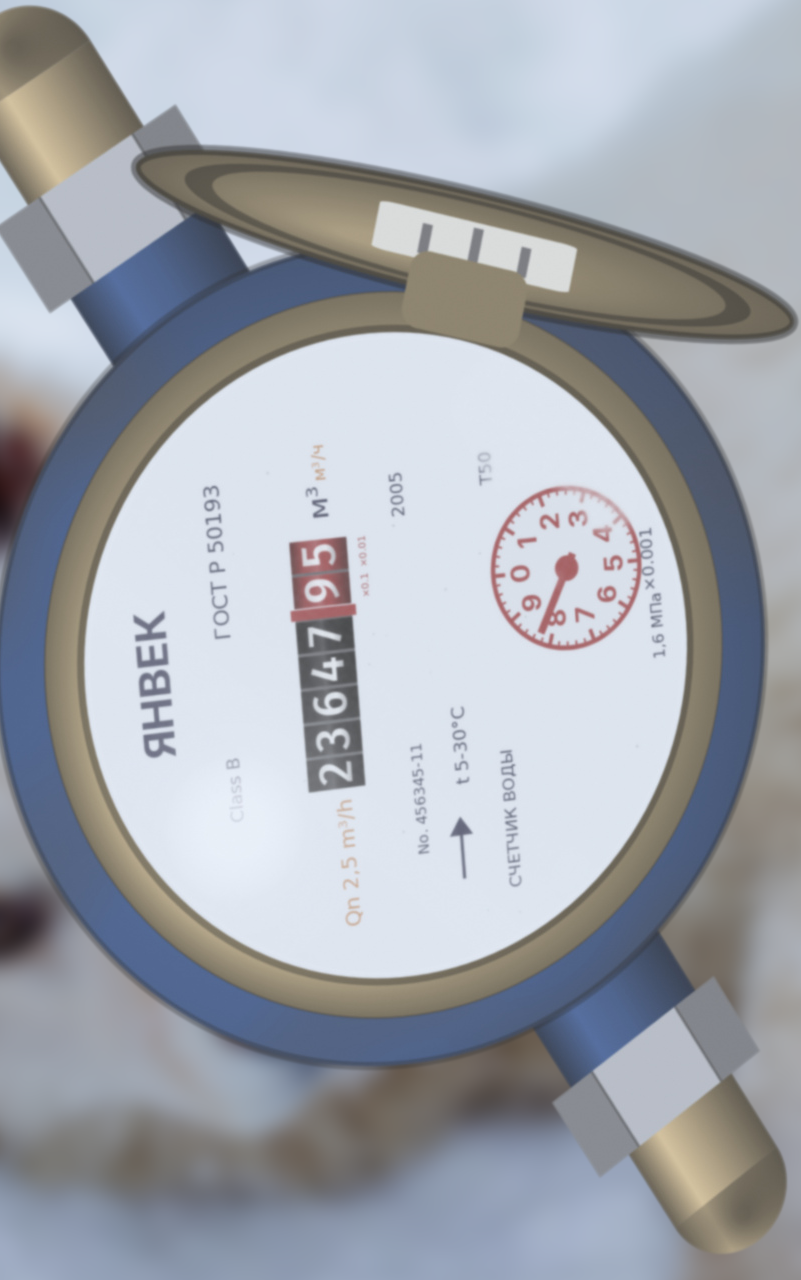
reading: m³ 23647.958
